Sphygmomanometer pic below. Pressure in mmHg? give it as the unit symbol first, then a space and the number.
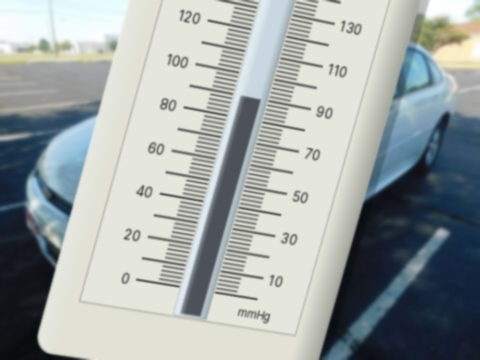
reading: mmHg 90
